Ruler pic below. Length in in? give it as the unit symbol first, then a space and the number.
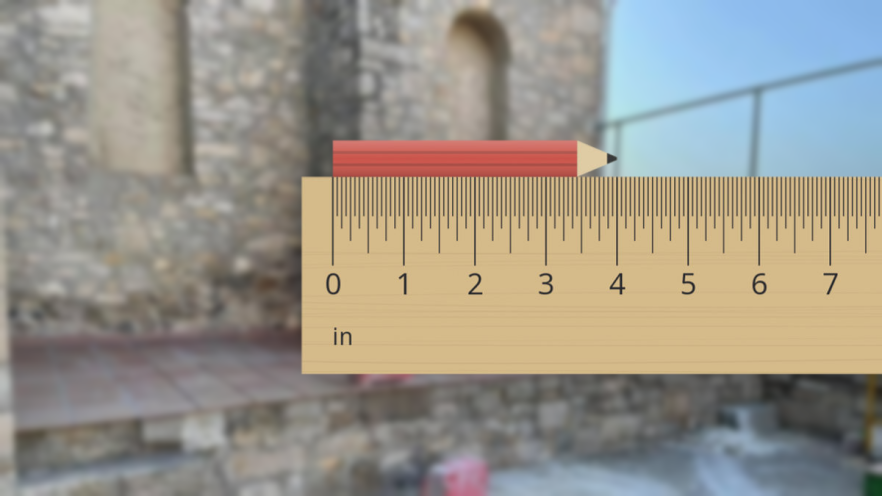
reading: in 4
